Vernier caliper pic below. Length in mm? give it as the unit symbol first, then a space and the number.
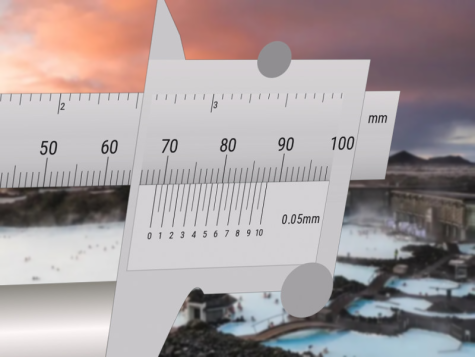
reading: mm 68.8
